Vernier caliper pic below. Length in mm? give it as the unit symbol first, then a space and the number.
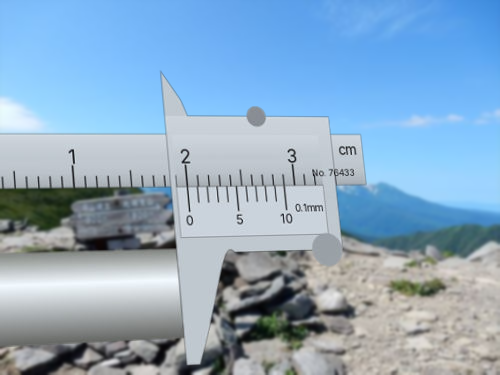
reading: mm 20.0
